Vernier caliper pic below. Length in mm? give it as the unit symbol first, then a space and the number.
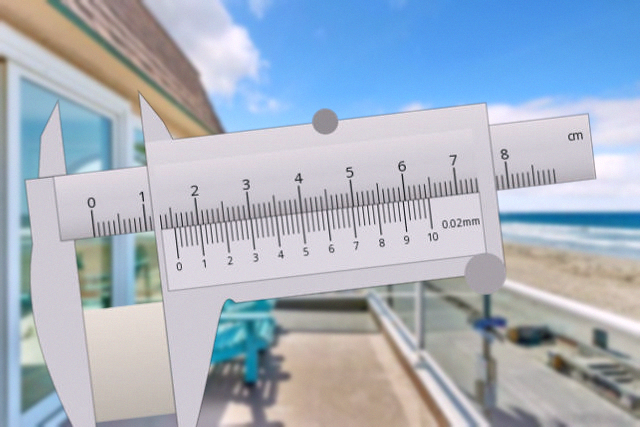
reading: mm 15.5
